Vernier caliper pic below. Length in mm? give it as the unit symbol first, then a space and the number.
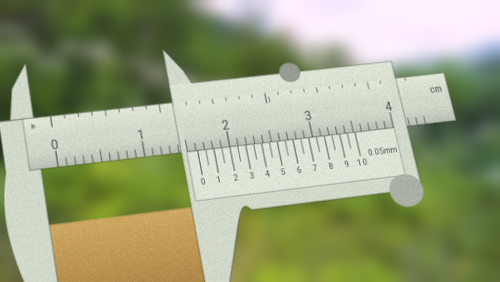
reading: mm 16.2
